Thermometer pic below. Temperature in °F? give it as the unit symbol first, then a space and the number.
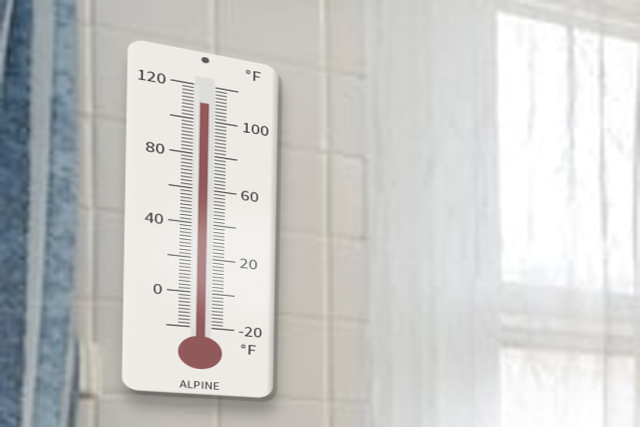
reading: °F 110
